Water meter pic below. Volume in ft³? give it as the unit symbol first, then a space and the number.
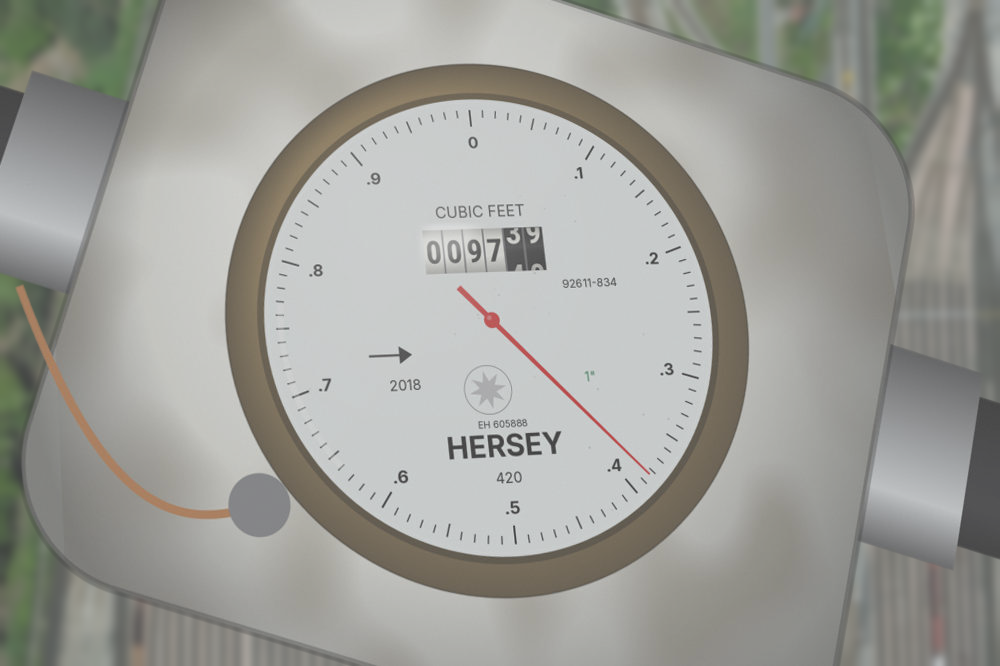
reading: ft³ 9739.38
